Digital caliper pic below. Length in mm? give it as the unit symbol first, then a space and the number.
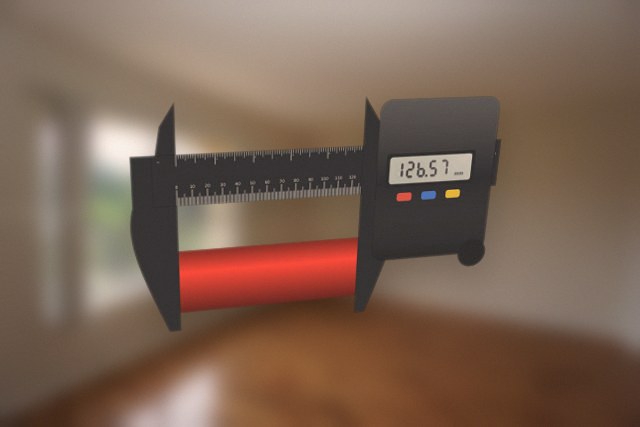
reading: mm 126.57
